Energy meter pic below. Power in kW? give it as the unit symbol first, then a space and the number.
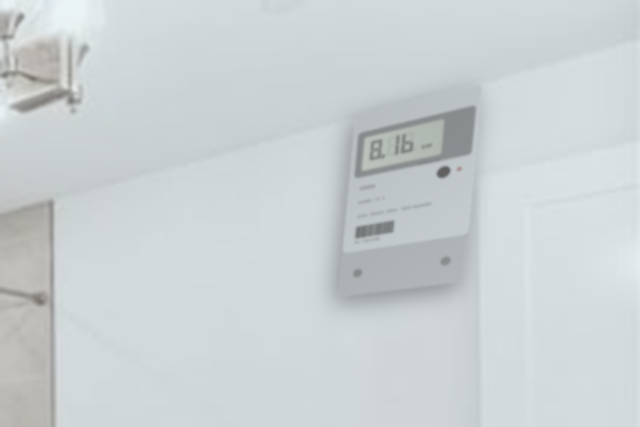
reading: kW 8.16
